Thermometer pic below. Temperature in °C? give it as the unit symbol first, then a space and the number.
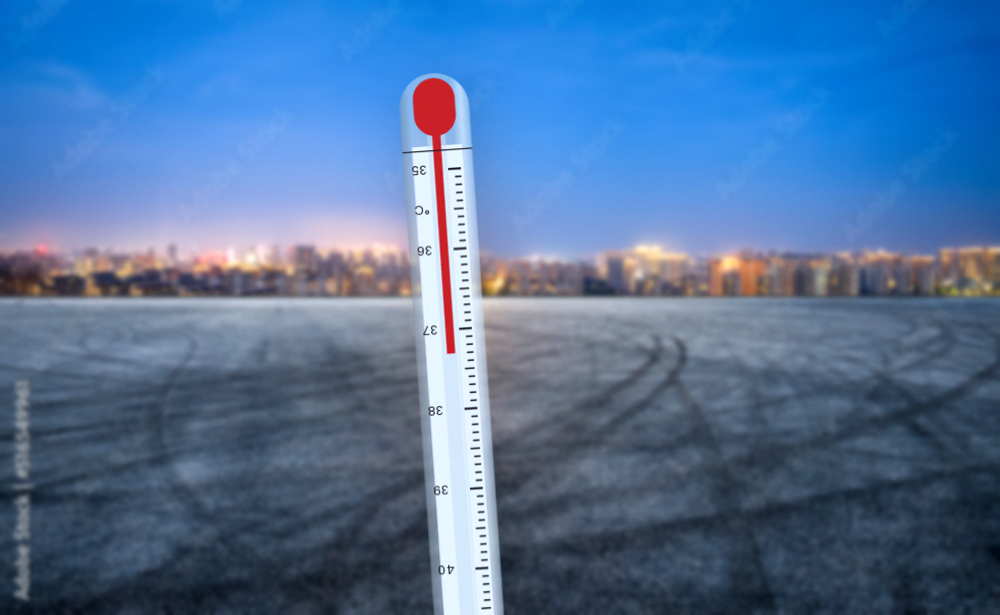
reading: °C 37.3
